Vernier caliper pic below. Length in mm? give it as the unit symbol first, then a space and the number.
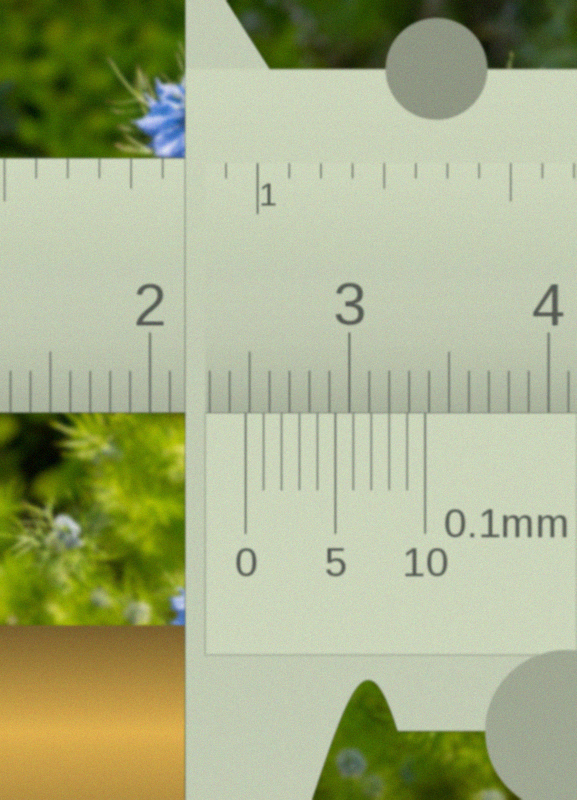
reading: mm 24.8
